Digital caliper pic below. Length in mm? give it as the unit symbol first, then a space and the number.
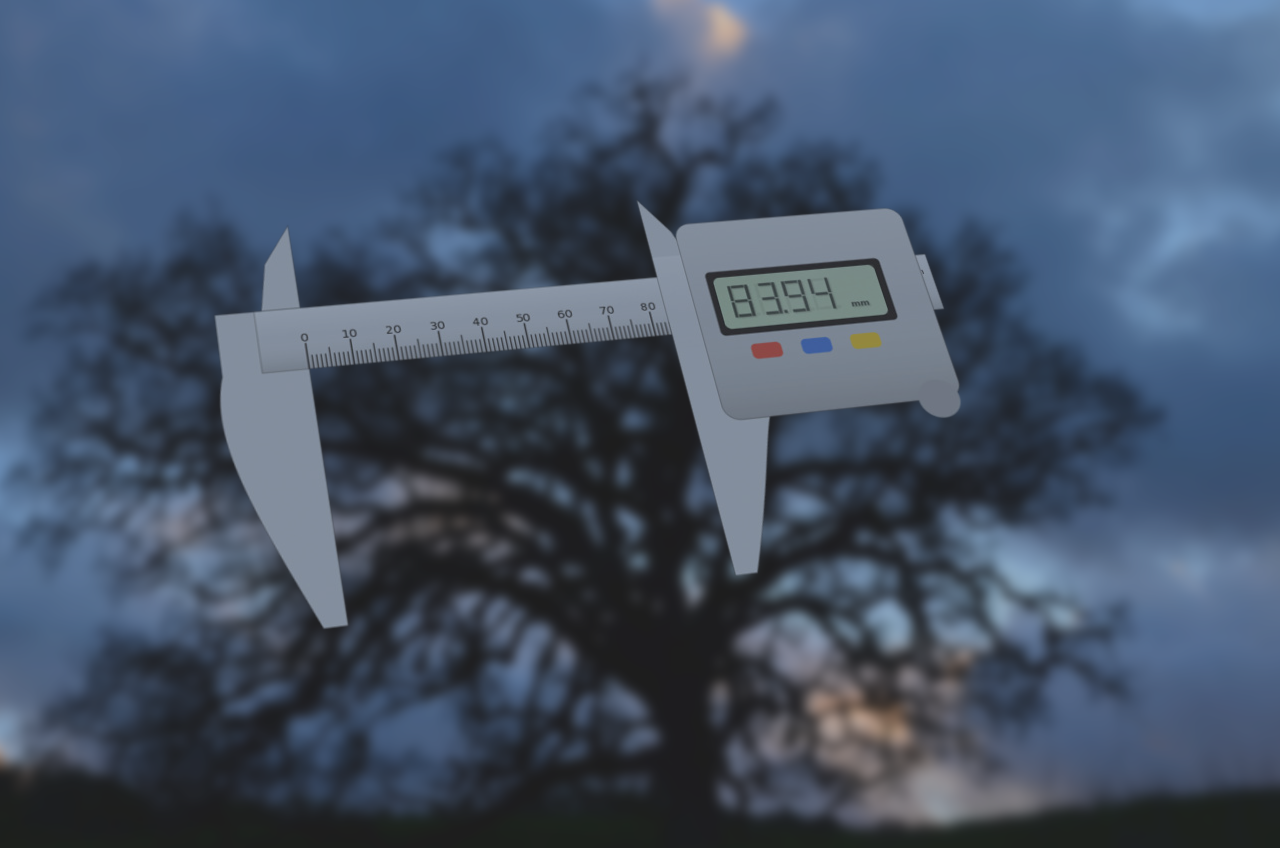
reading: mm 83.94
